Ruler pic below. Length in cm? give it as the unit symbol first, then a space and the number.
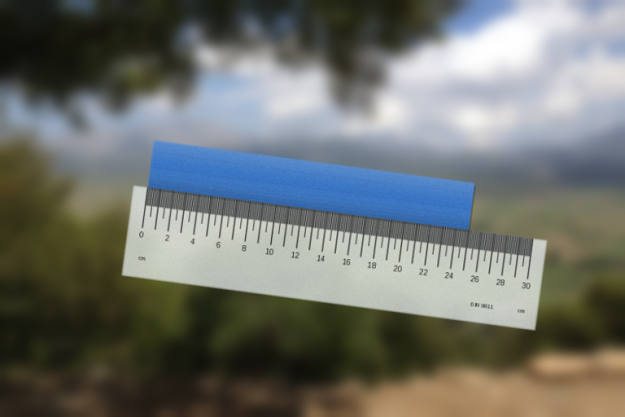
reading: cm 25
